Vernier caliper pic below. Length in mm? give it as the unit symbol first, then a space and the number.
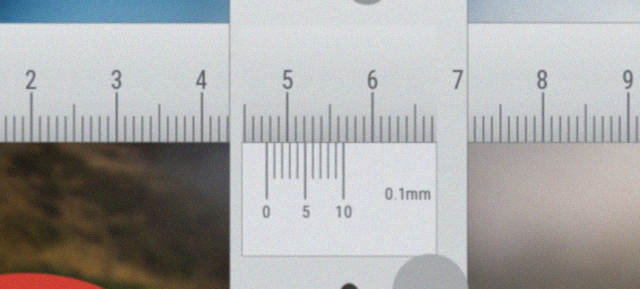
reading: mm 47.6
